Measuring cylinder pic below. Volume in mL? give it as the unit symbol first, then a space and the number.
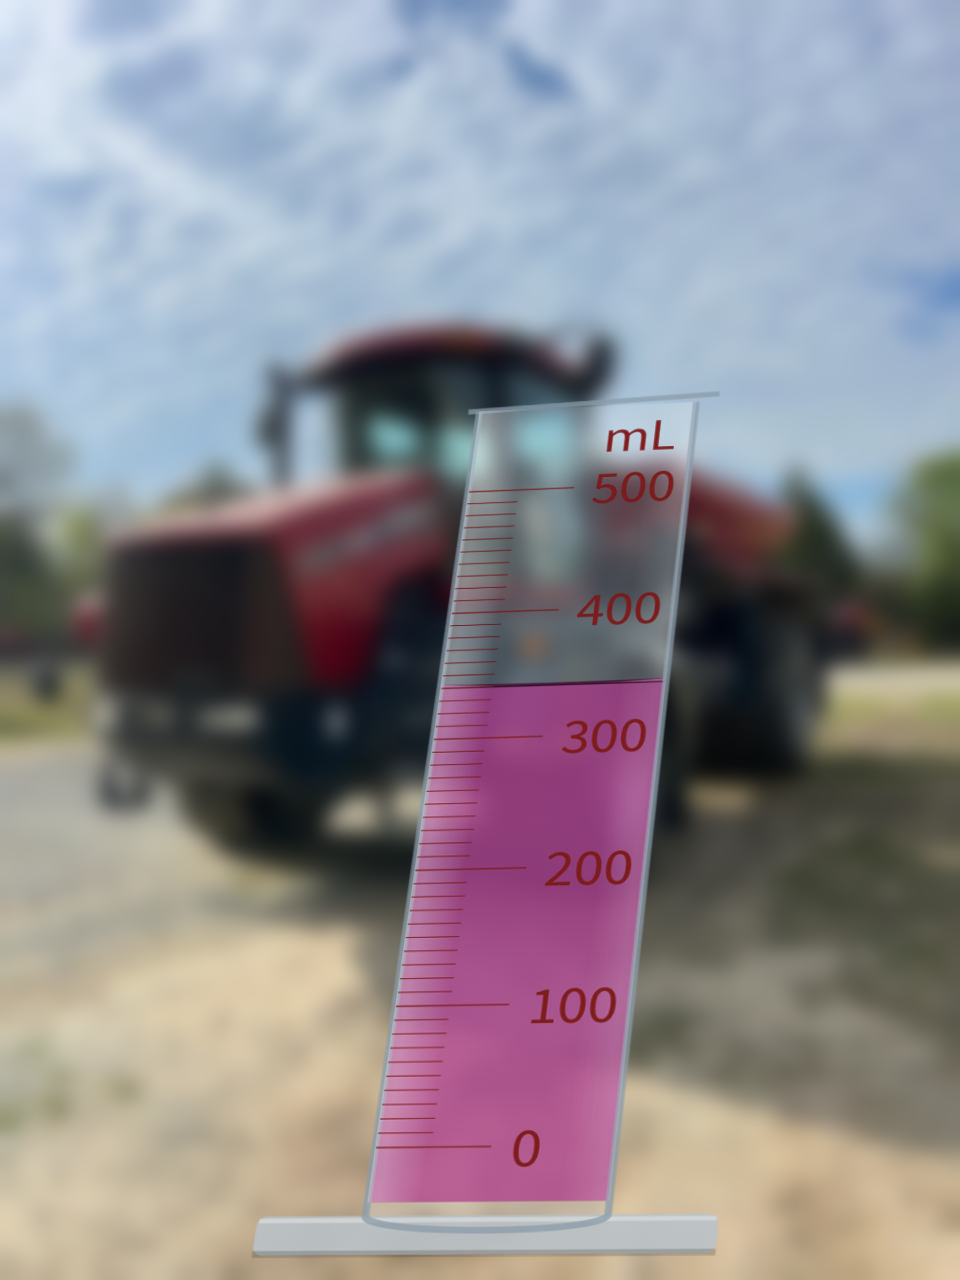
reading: mL 340
